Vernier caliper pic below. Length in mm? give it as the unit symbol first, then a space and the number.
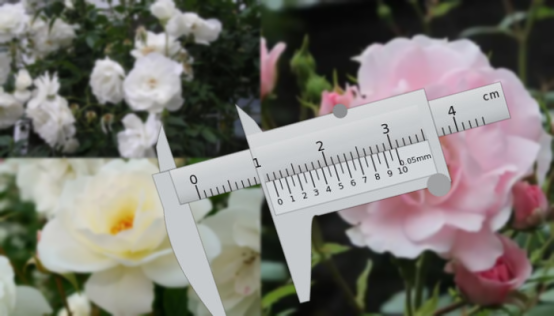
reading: mm 11.6
